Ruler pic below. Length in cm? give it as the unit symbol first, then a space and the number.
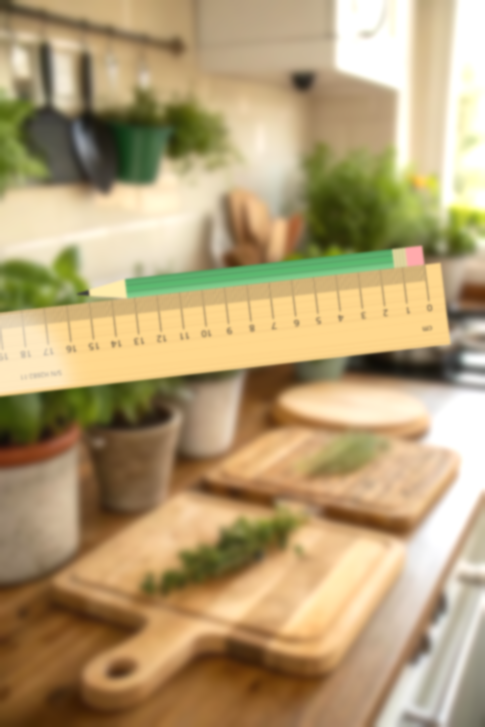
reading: cm 15.5
